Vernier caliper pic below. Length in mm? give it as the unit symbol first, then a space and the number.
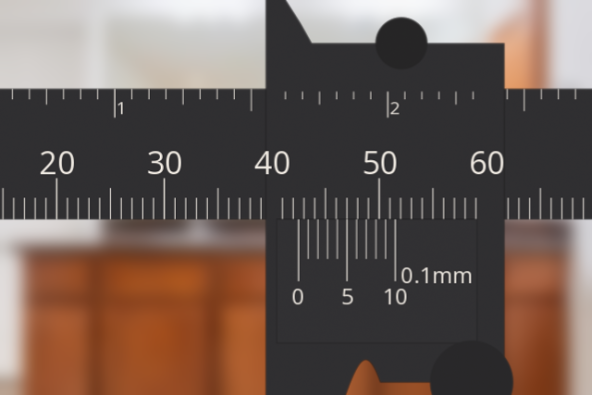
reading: mm 42.5
